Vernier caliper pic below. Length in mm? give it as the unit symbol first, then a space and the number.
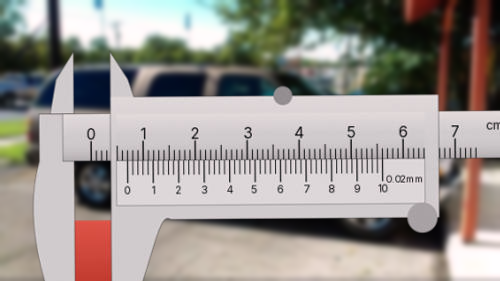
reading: mm 7.0
